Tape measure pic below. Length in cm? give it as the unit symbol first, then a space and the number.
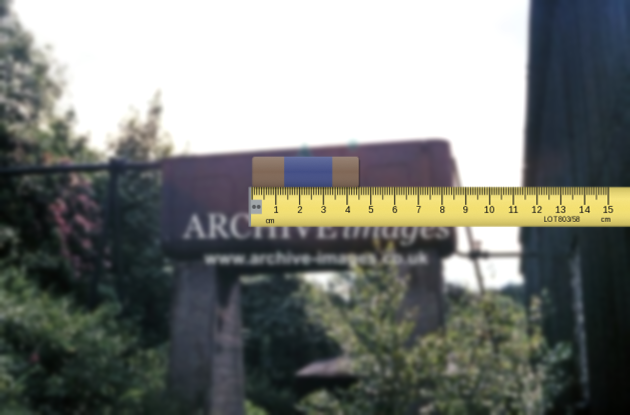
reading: cm 4.5
